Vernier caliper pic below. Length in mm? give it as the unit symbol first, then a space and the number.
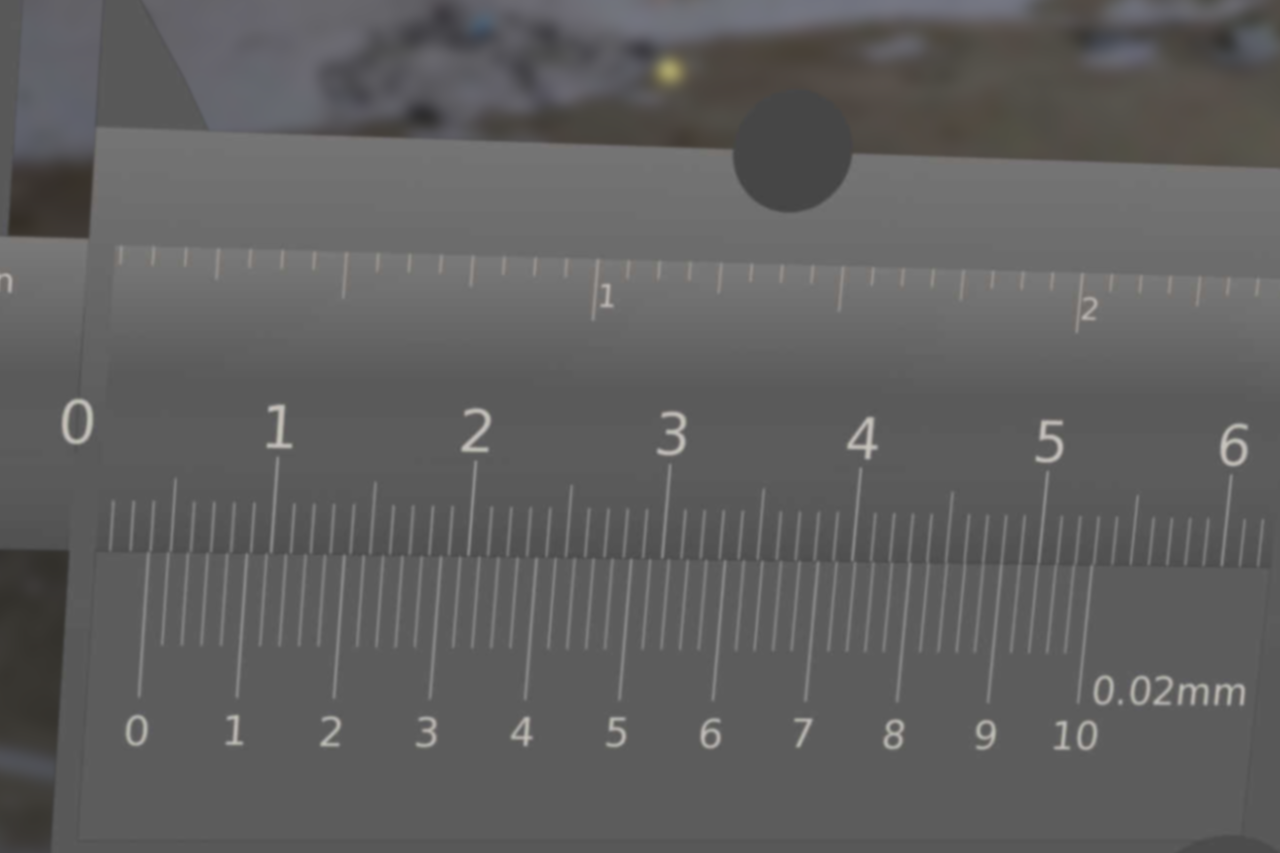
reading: mm 3.9
